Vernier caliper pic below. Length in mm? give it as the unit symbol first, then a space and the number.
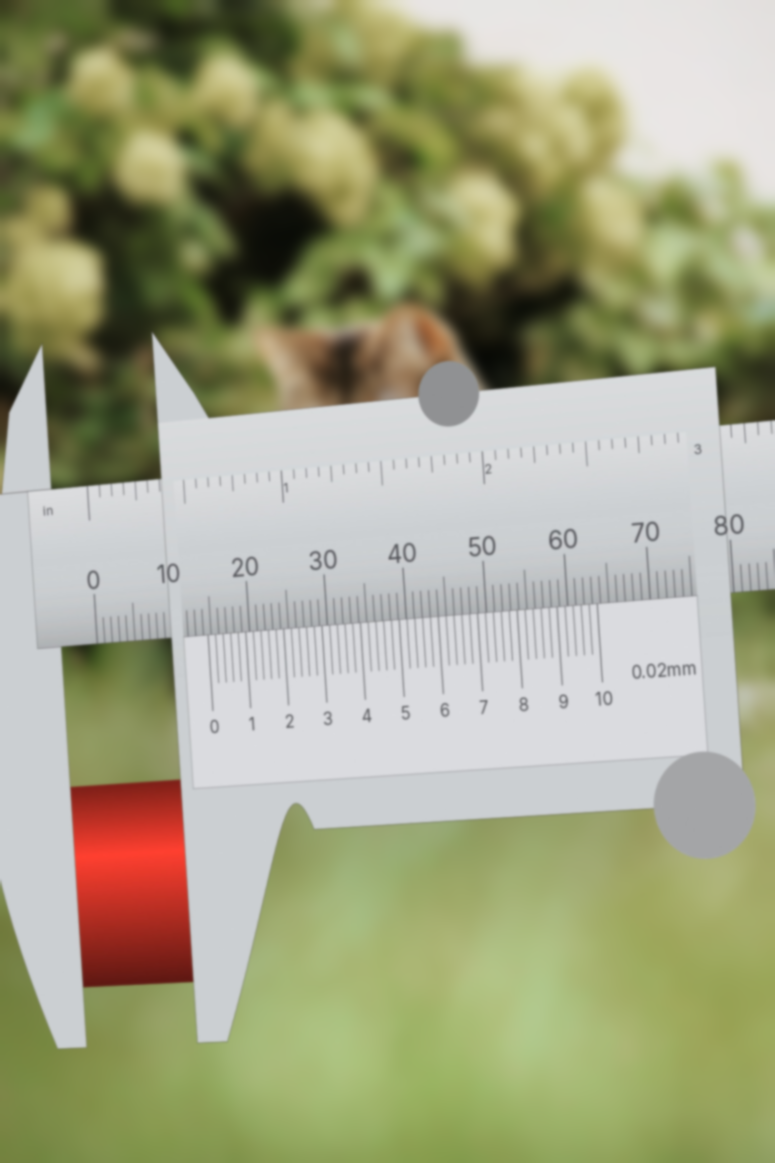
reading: mm 14.6
